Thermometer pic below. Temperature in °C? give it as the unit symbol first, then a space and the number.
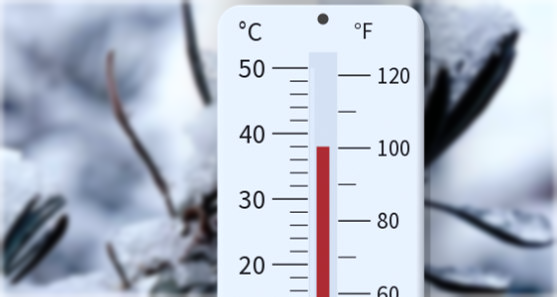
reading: °C 38
